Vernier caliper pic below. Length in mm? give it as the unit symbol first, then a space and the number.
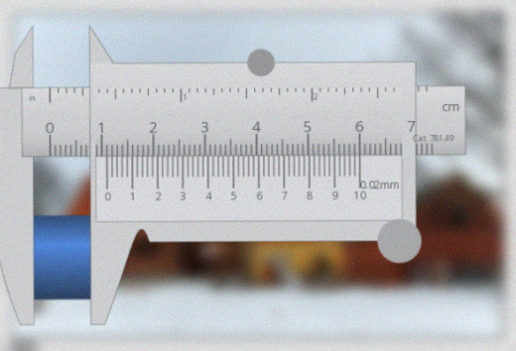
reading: mm 11.0
